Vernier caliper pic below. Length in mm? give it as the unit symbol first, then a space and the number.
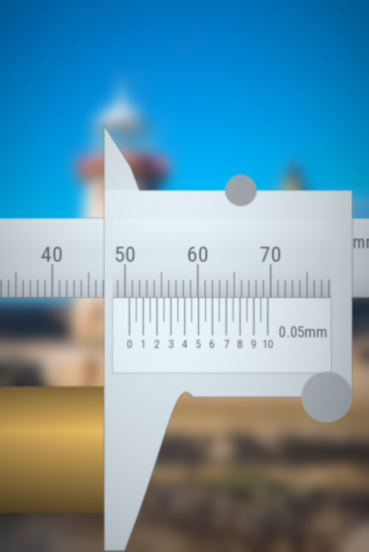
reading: mm 50.6
